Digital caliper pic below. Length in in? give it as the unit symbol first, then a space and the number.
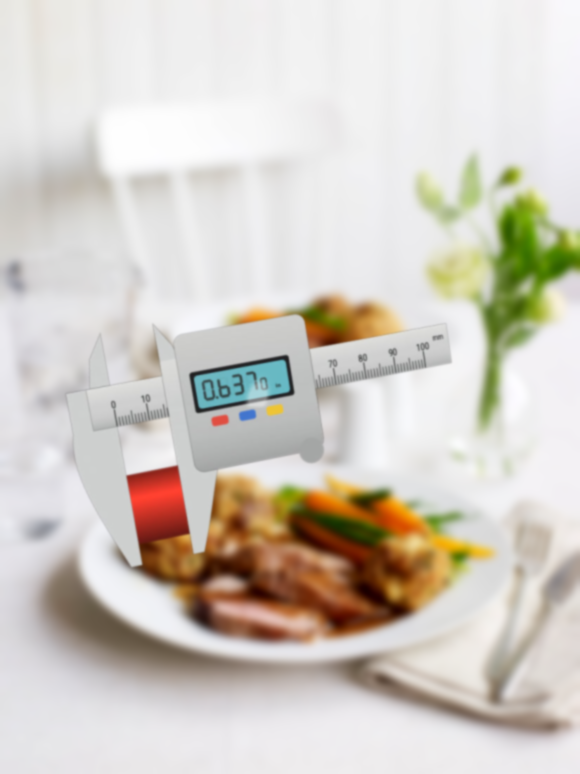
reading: in 0.6370
